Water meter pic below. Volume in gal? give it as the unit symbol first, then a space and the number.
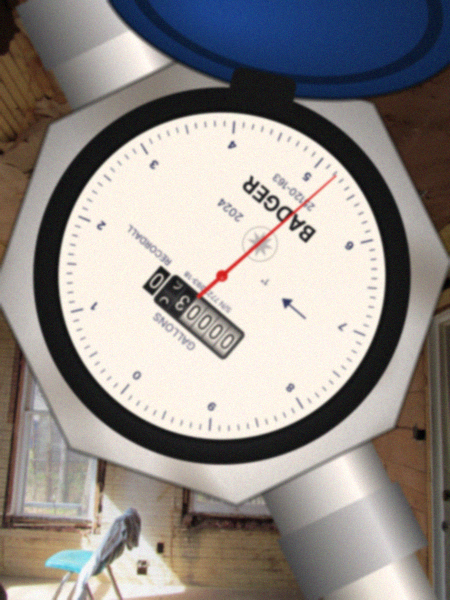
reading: gal 355.2
